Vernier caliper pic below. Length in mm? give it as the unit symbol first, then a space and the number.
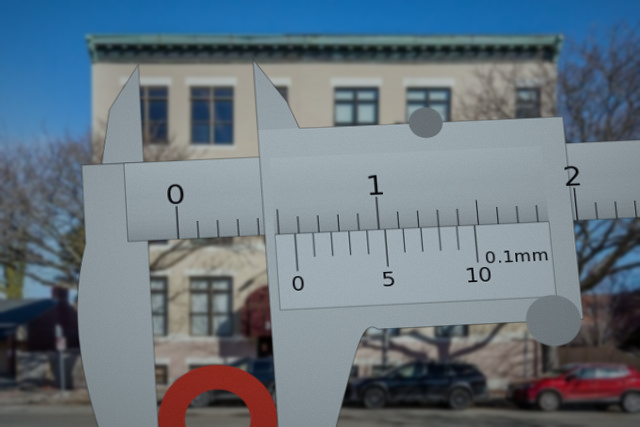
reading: mm 5.8
